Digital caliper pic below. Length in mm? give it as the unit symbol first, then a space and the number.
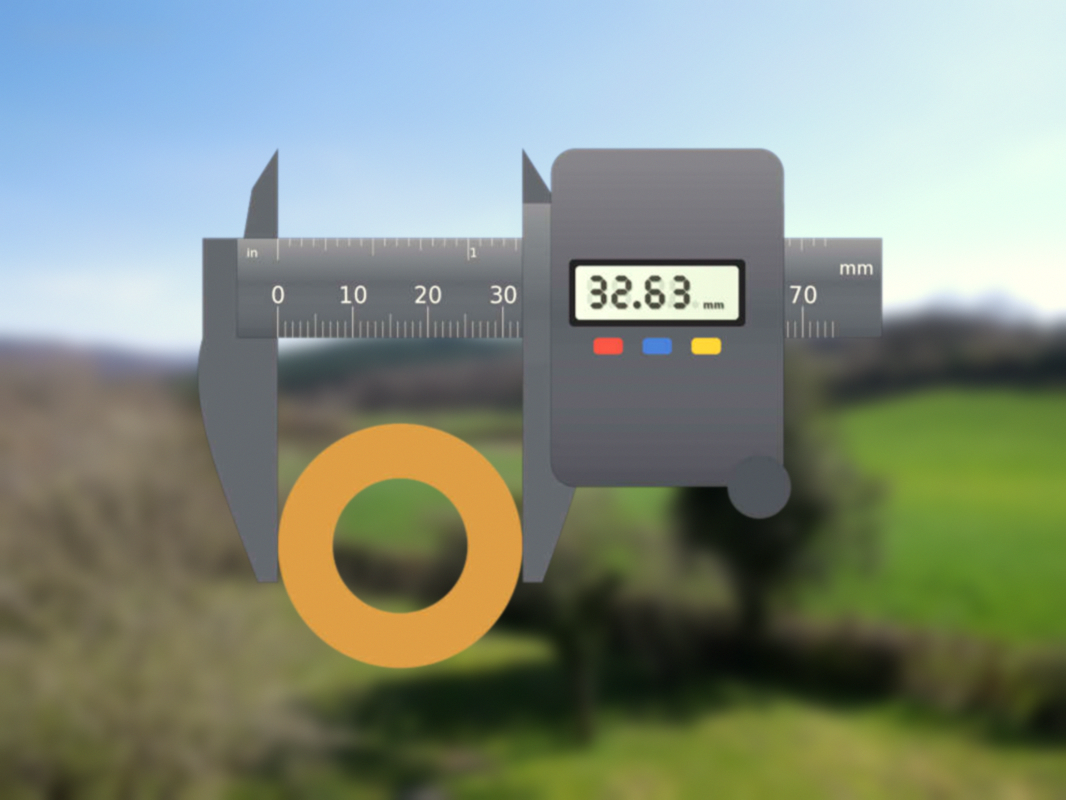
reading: mm 32.63
